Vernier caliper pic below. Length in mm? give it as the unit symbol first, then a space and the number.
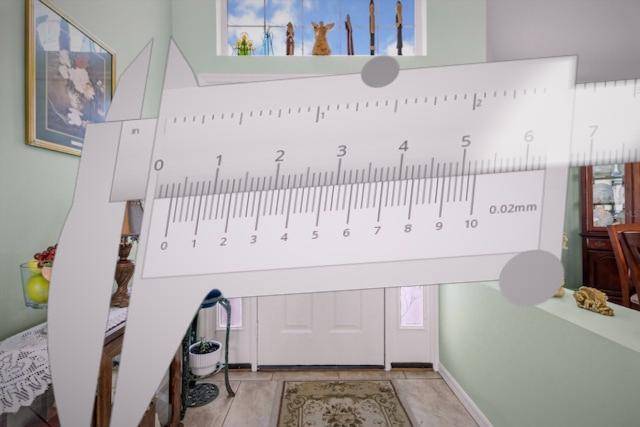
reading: mm 3.0
